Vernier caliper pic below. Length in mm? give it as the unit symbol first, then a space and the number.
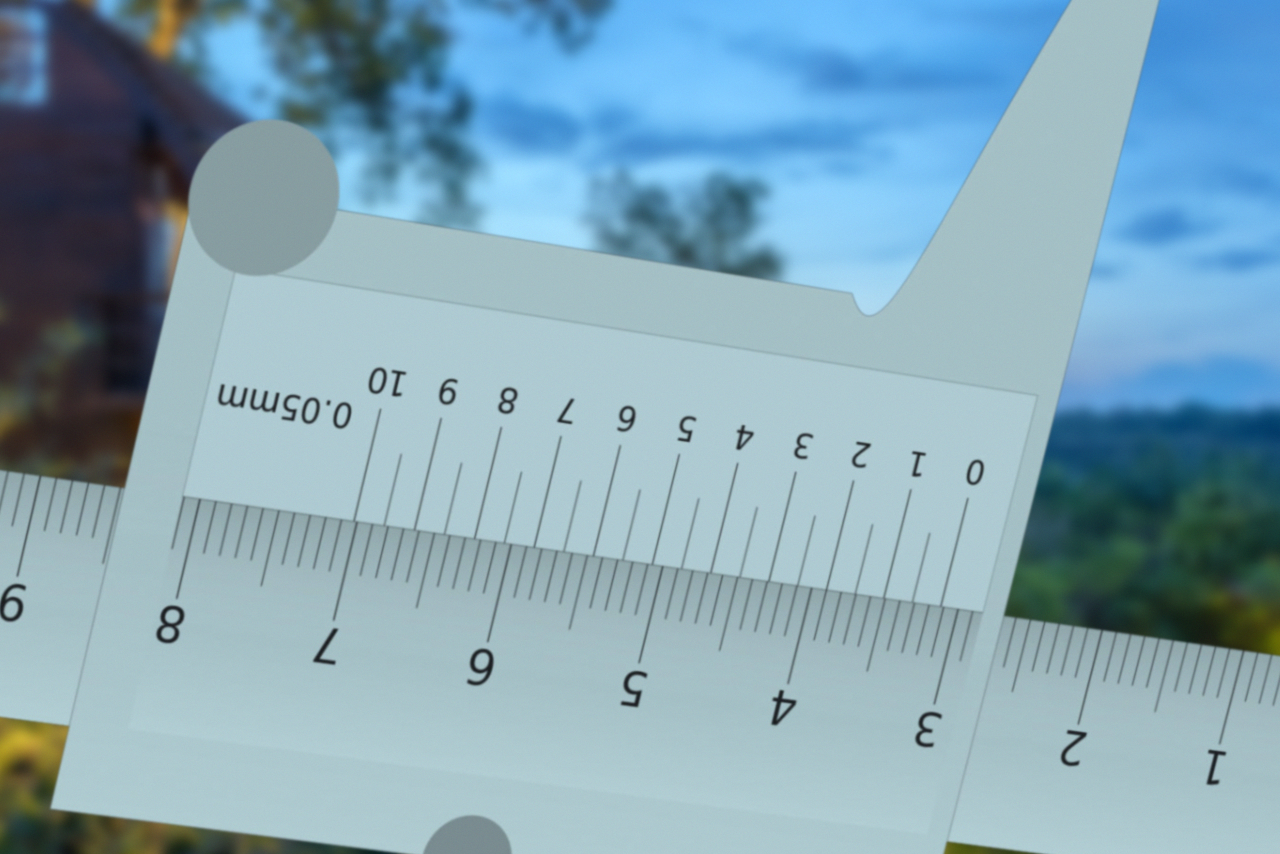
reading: mm 31.2
